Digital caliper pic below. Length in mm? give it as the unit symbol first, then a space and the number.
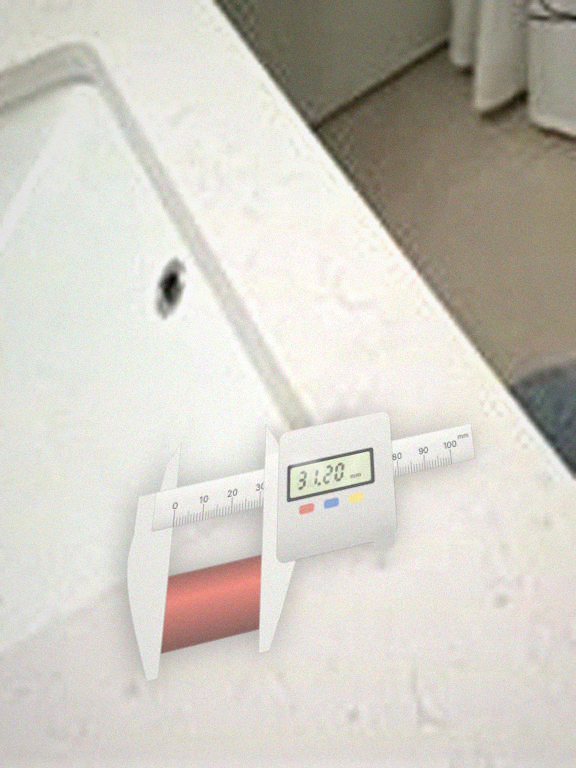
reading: mm 31.20
